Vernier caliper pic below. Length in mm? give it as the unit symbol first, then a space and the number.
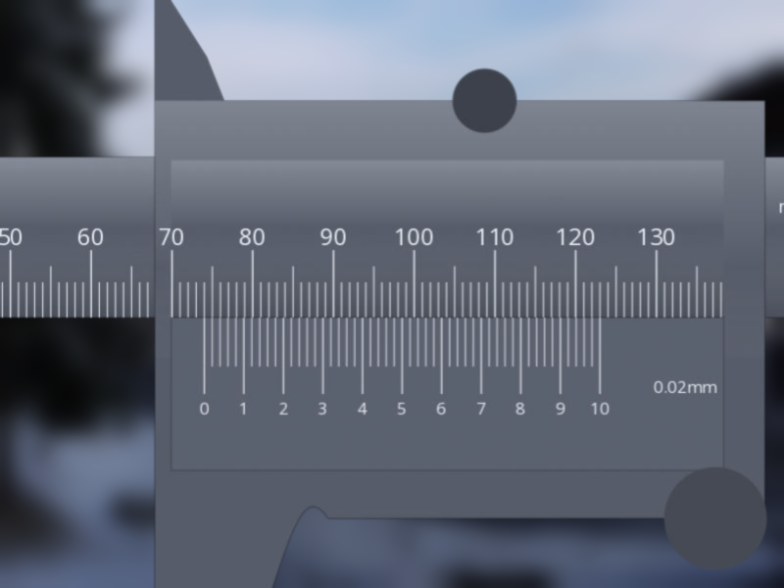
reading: mm 74.0
